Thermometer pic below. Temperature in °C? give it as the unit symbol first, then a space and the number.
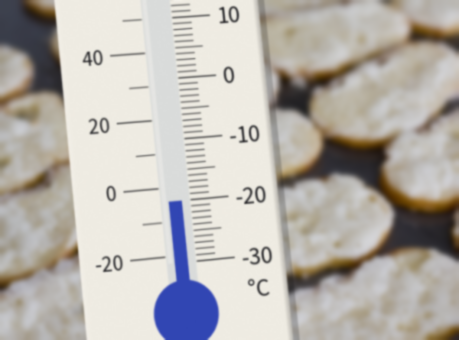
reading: °C -20
